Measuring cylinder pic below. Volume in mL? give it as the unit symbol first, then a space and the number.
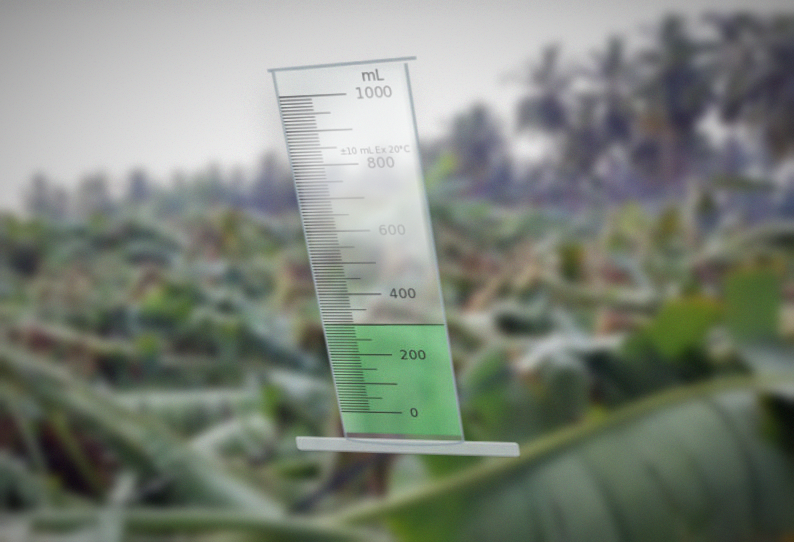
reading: mL 300
